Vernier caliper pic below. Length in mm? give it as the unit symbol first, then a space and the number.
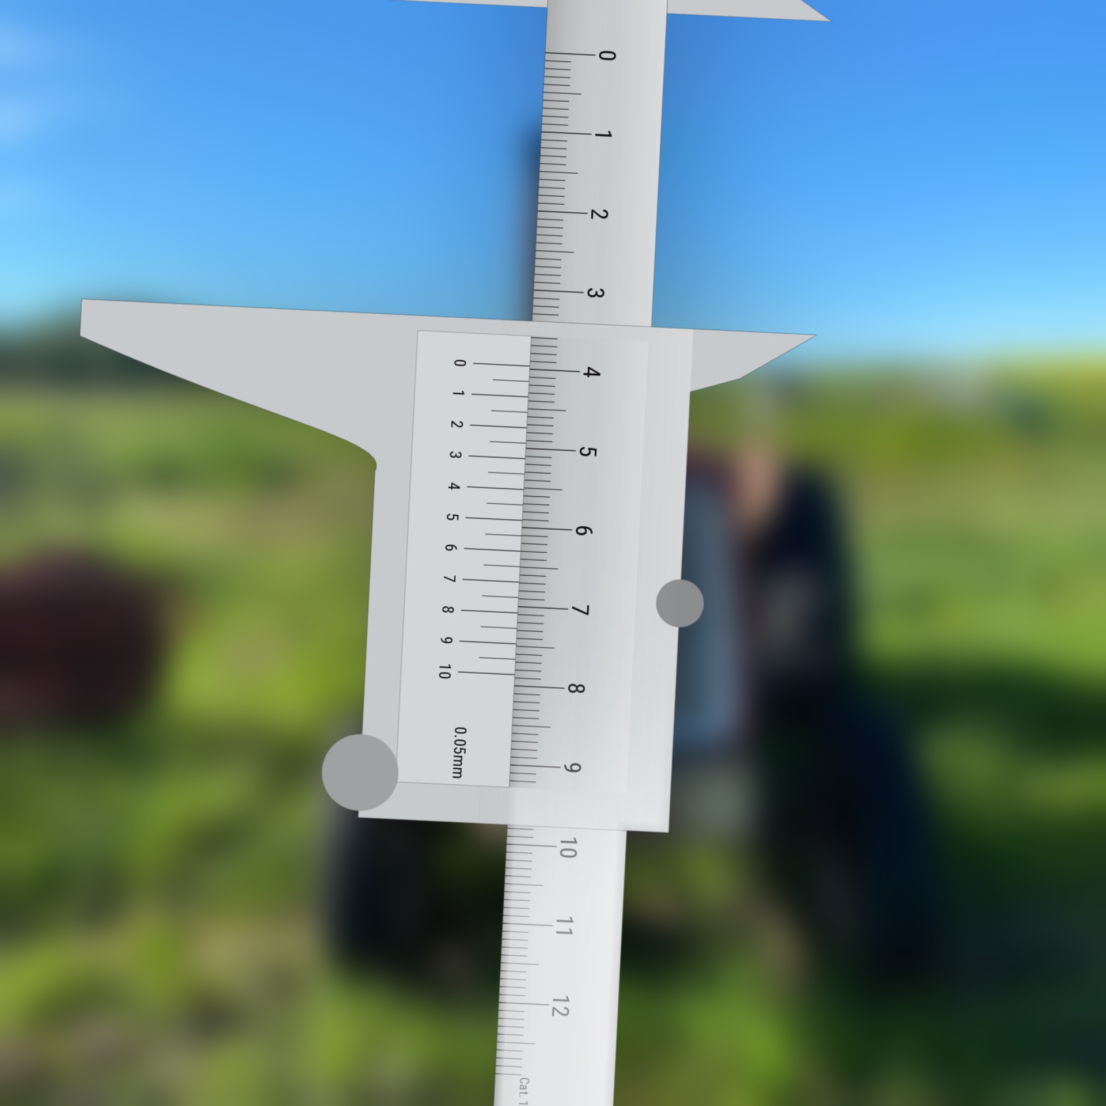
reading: mm 39.6
